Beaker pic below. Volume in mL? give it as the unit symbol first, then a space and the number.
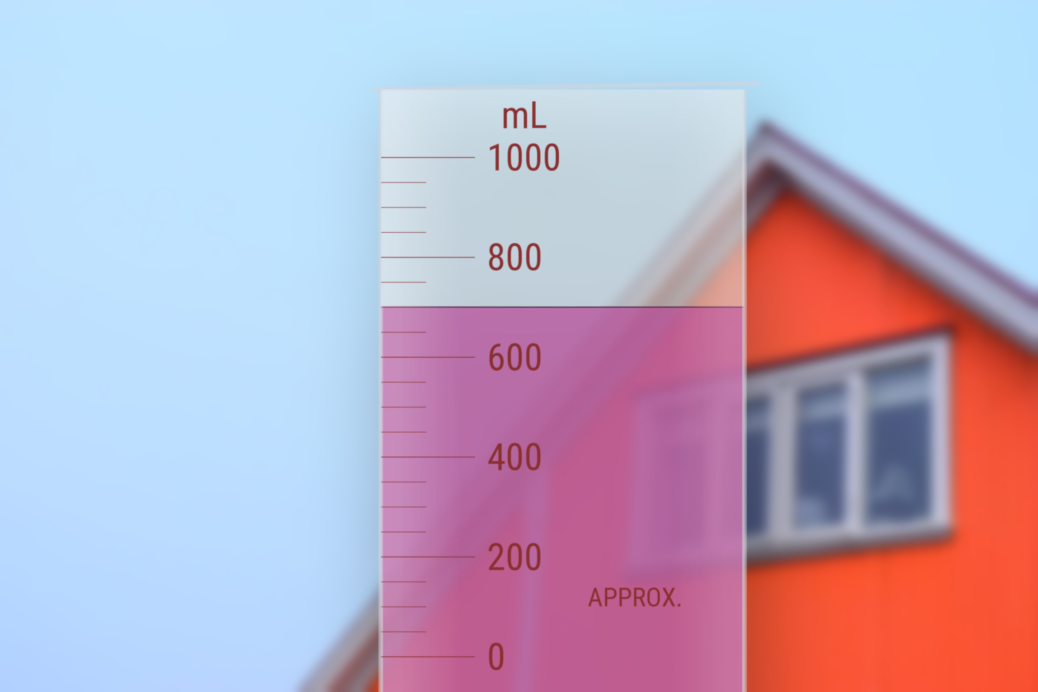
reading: mL 700
